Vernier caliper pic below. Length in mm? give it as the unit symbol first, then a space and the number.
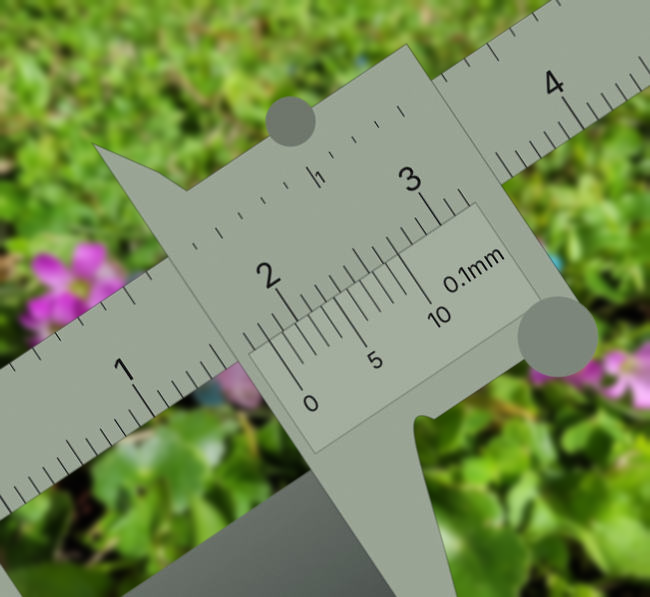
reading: mm 18.0
